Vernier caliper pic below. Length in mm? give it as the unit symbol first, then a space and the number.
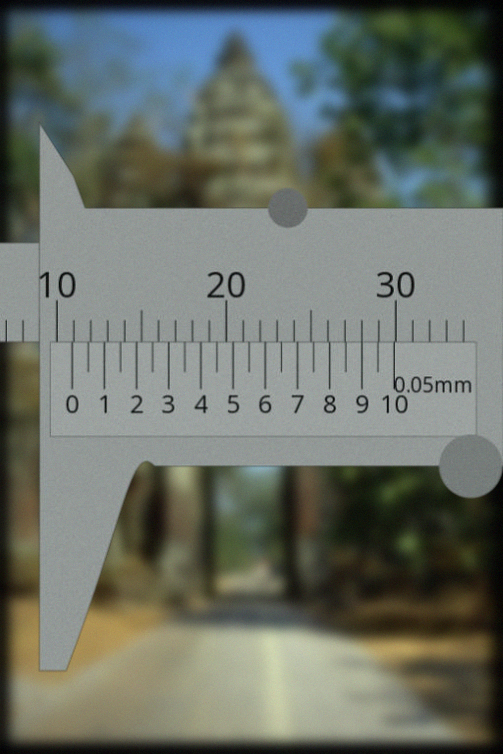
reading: mm 10.9
